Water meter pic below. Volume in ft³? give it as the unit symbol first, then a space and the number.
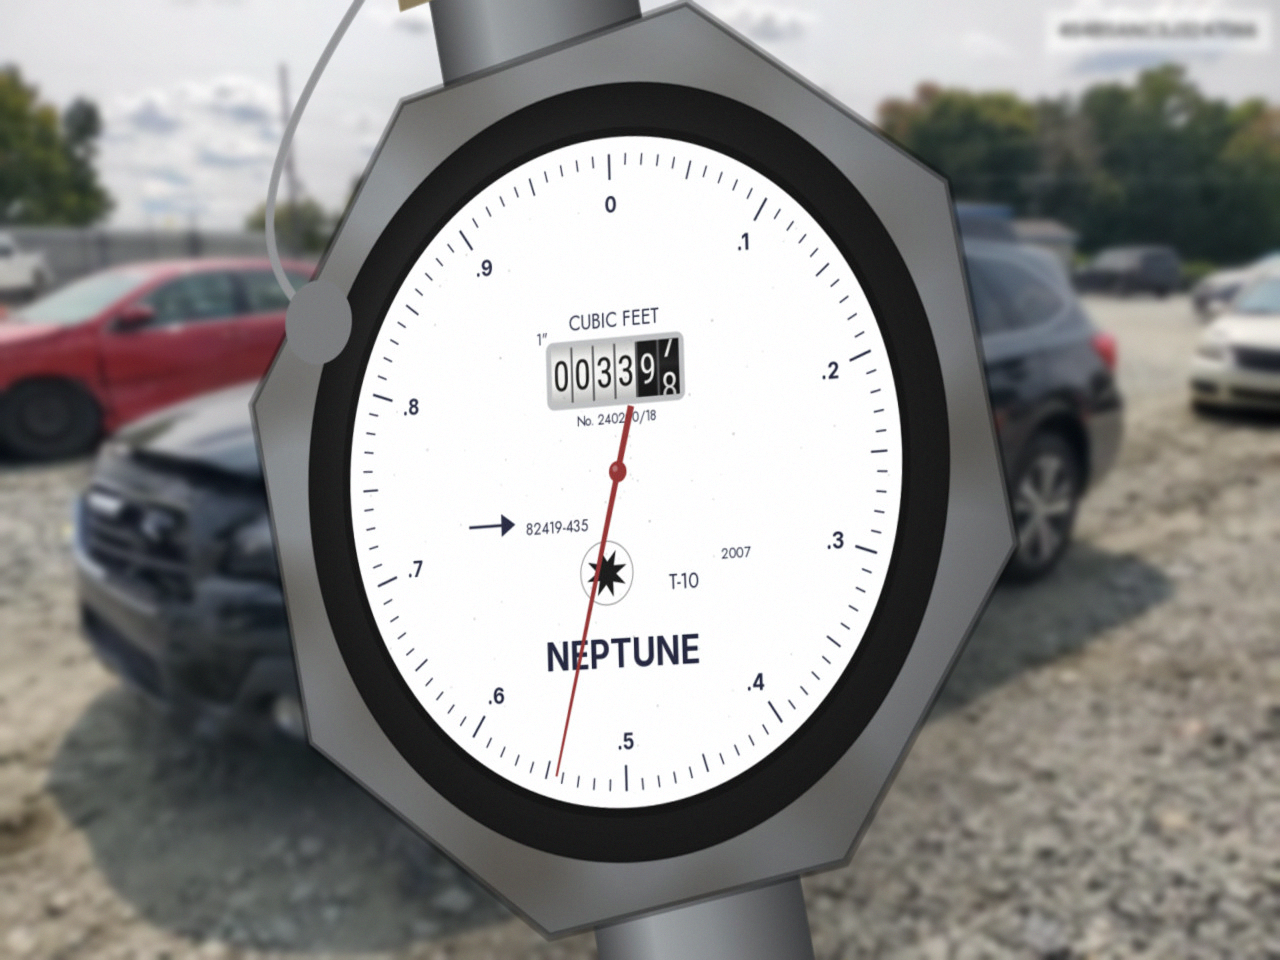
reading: ft³ 3397.54
